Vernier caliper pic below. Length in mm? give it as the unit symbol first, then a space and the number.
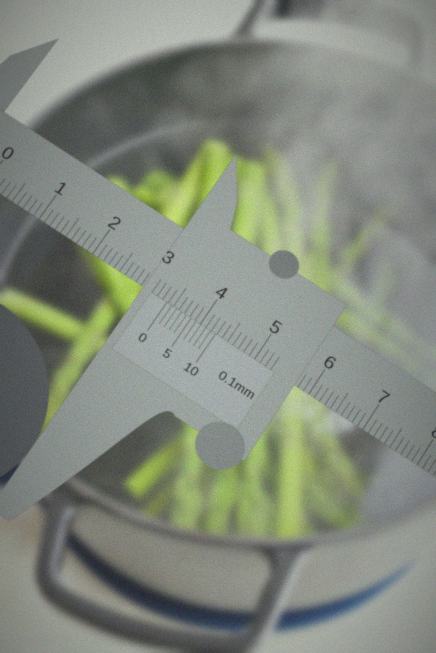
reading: mm 33.8
